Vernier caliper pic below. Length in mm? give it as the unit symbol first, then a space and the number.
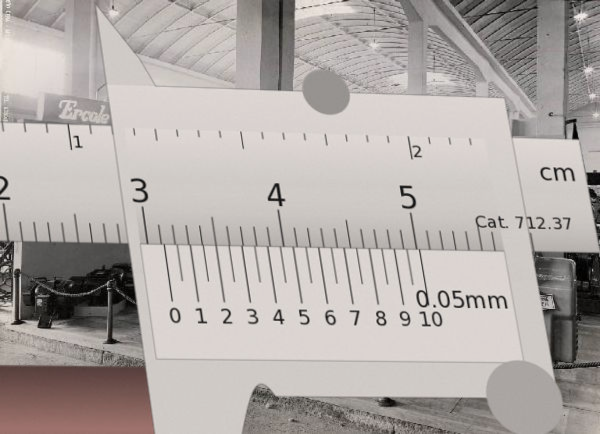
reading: mm 31.2
